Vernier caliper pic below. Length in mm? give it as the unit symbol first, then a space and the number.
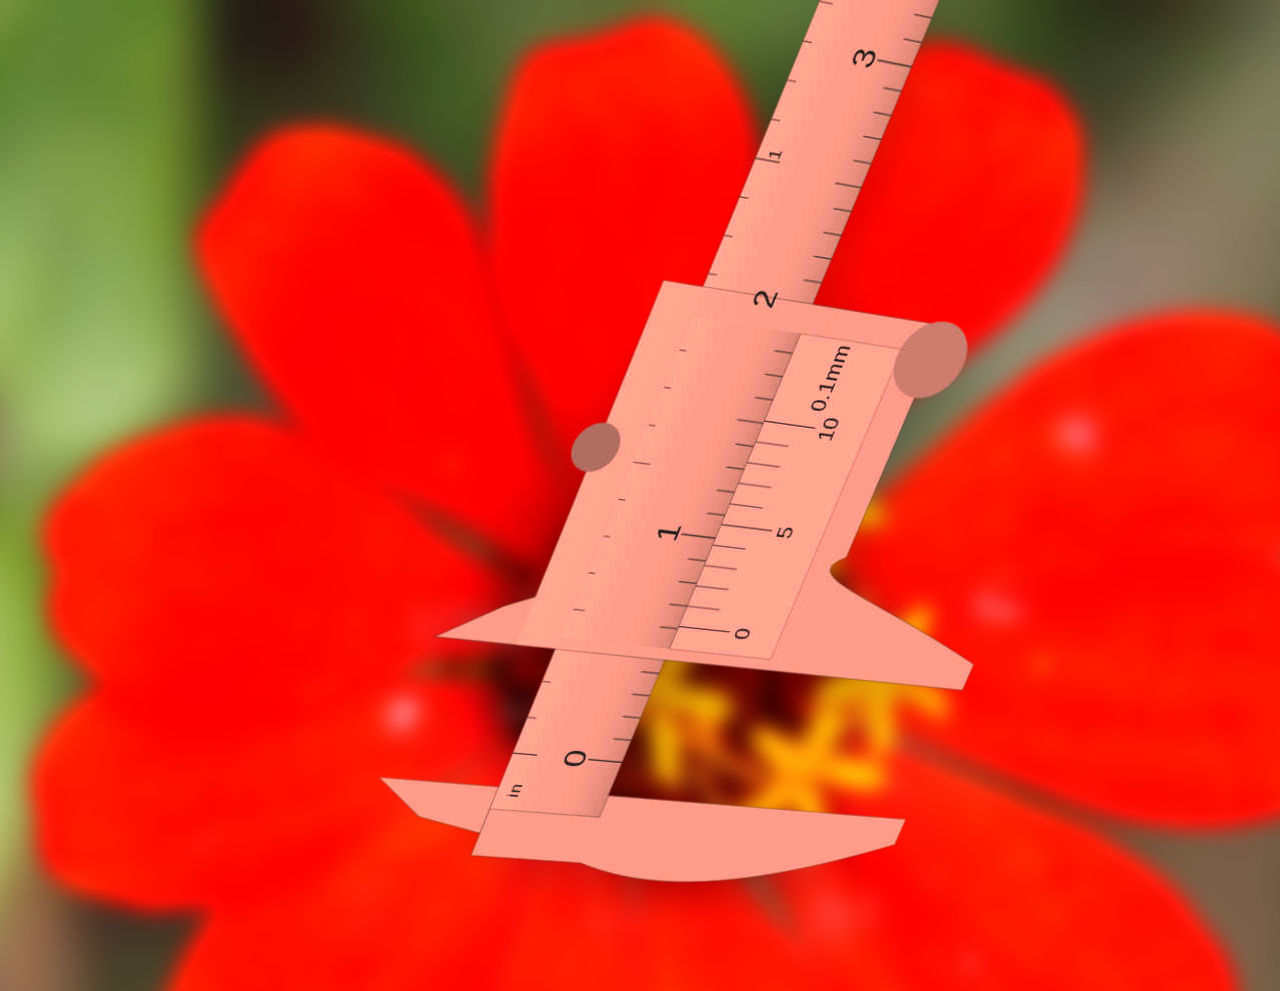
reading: mm 6.1
